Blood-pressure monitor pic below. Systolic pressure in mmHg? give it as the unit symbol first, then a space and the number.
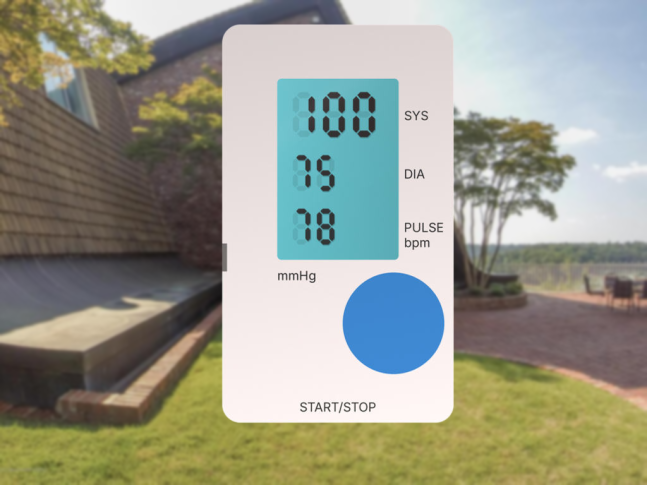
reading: mmHg 100
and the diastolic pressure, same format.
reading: mmHg 75
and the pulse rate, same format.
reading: bpm 78
